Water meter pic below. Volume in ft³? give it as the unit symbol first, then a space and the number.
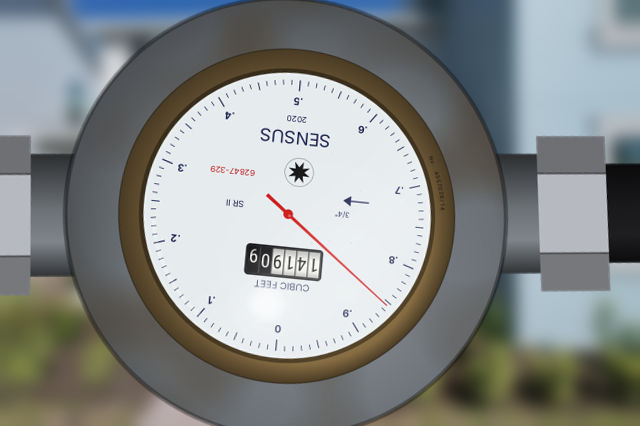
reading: ft³ 141908.85
